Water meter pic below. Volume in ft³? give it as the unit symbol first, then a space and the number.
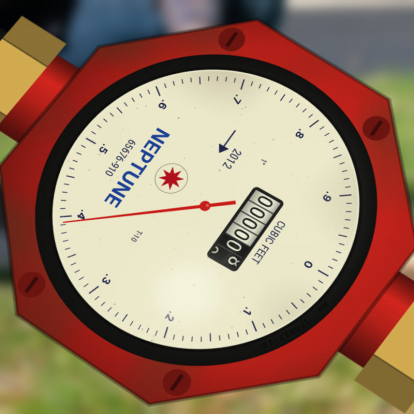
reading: ft³ 8.39
